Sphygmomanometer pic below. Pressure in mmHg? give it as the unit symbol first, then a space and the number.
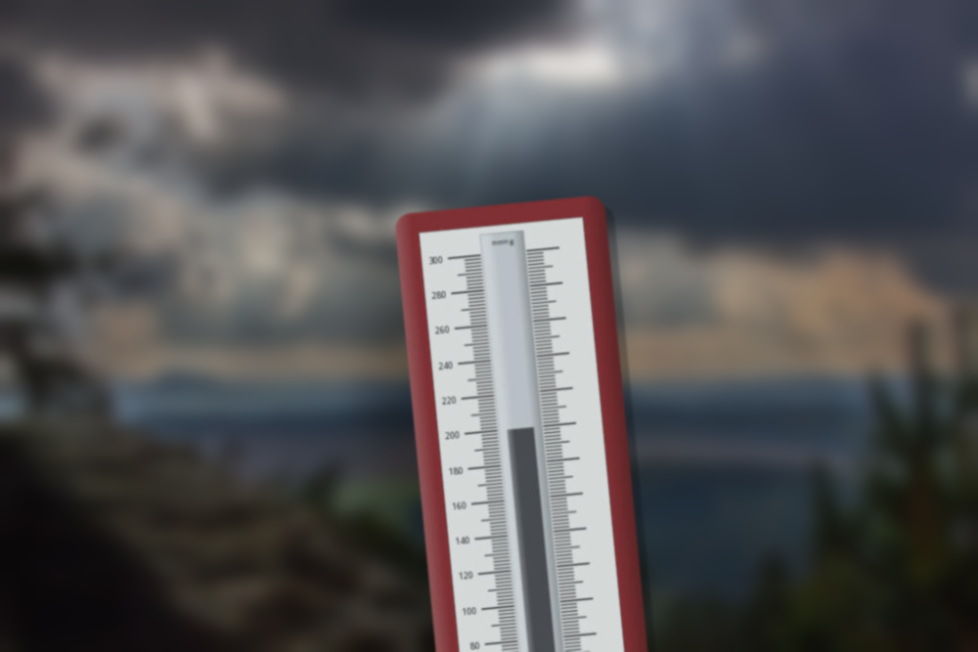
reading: mmHg 200
